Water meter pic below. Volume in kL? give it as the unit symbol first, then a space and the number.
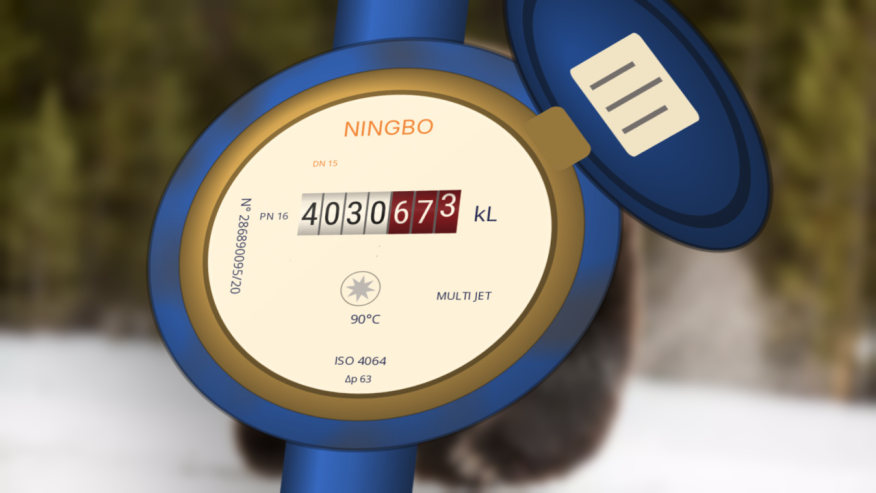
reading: kL 4030.673
